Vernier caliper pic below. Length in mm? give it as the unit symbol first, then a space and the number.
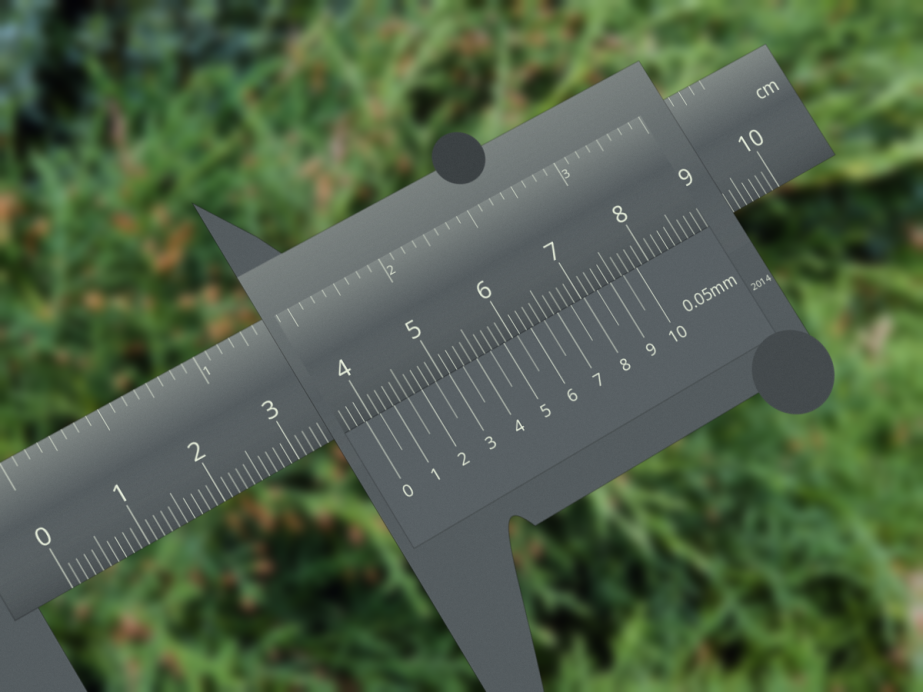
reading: mm 39.2
